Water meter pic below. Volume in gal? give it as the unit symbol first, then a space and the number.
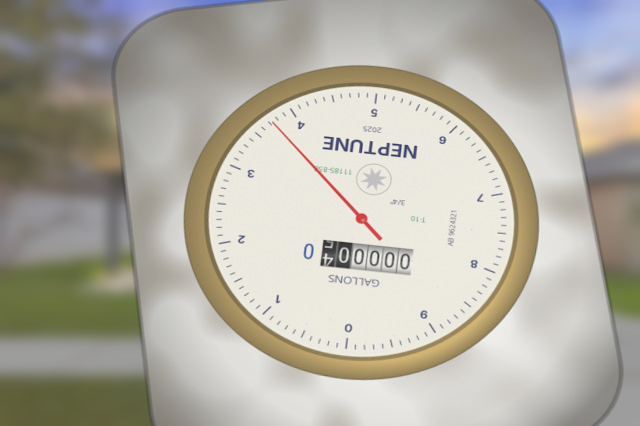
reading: gal 43.7
